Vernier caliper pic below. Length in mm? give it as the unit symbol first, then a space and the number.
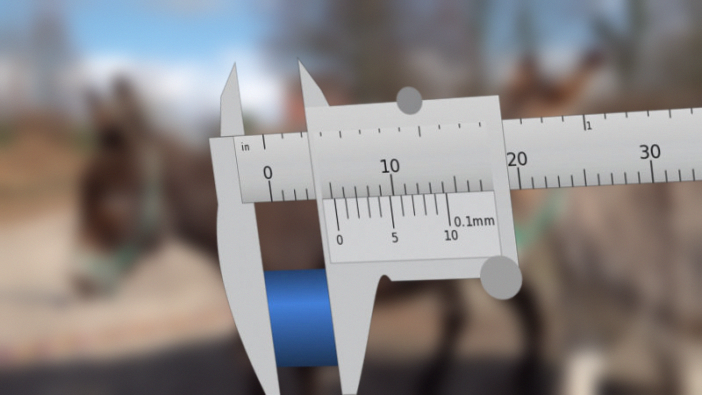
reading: mm 5.2
